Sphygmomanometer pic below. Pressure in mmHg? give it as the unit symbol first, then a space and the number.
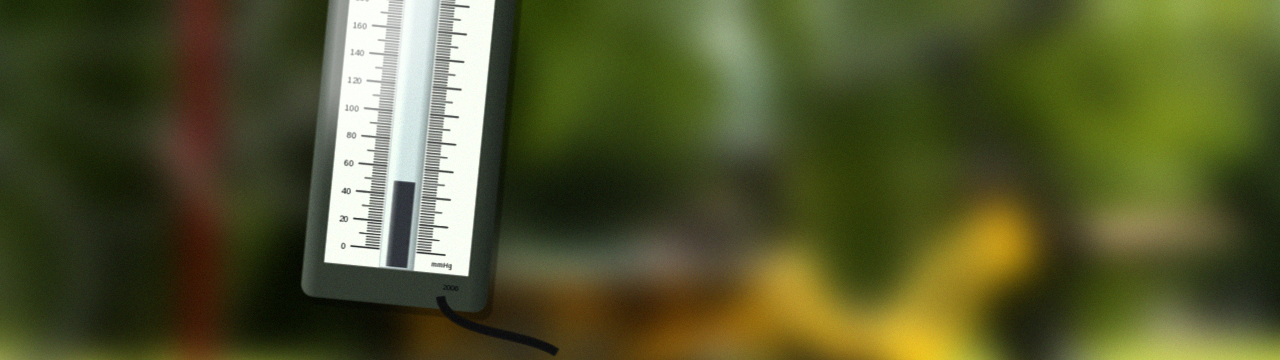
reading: mmHg 50
